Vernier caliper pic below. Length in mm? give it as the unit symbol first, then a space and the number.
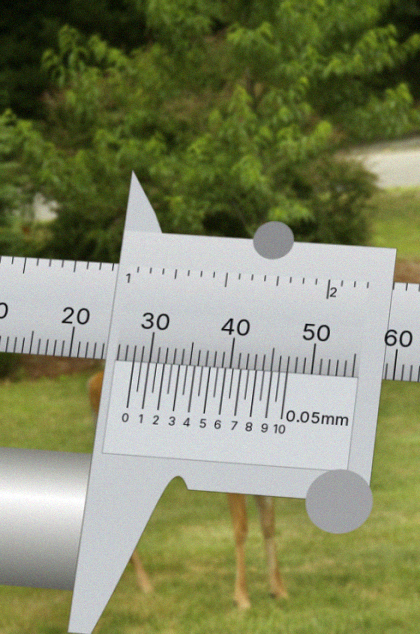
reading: mm 28.0
